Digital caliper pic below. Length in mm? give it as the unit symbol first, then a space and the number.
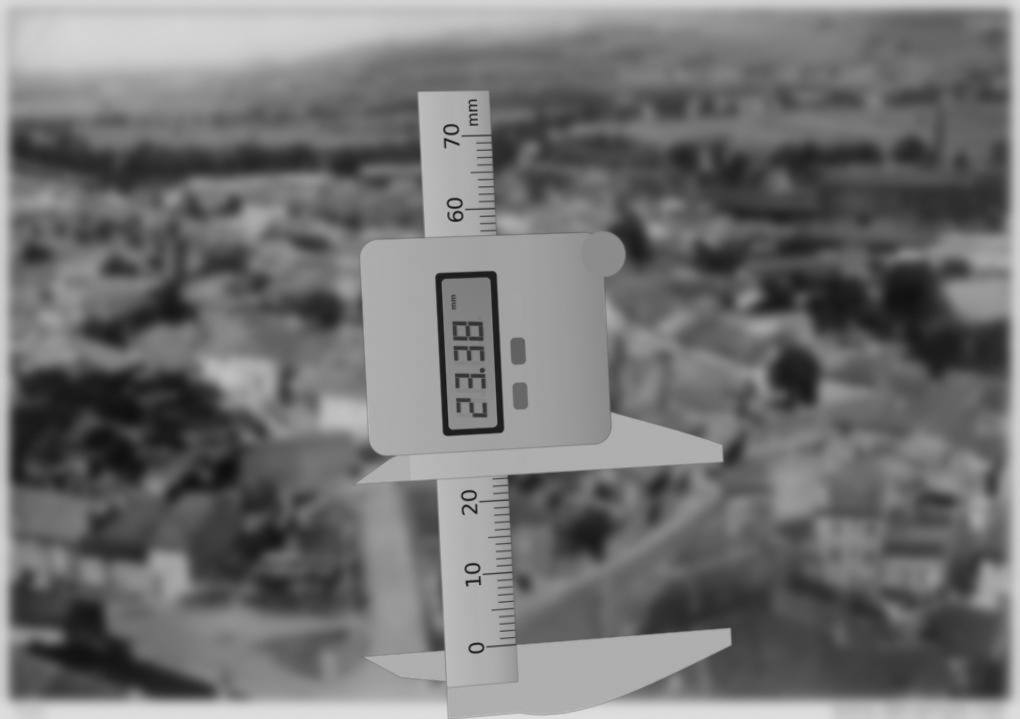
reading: mm 23.38
